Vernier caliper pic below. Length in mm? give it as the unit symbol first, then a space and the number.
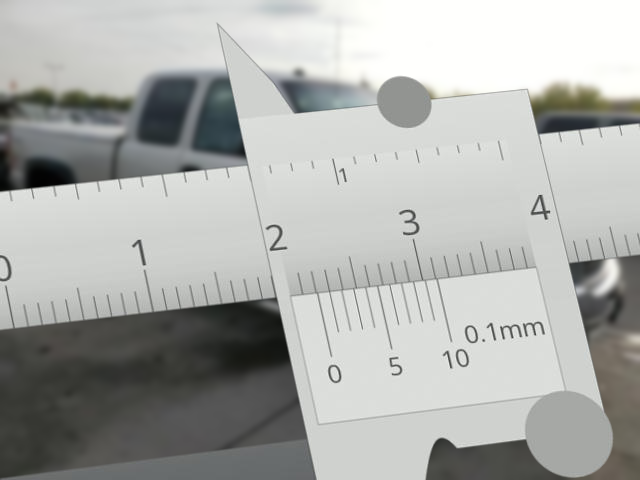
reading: mm 22.1
